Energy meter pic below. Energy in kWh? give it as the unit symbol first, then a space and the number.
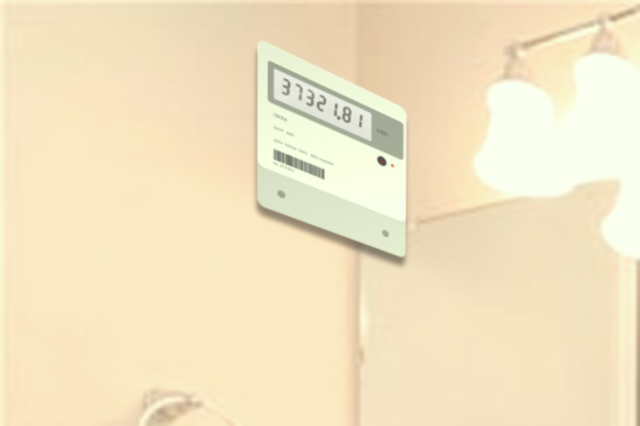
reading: kWh 37321.81
